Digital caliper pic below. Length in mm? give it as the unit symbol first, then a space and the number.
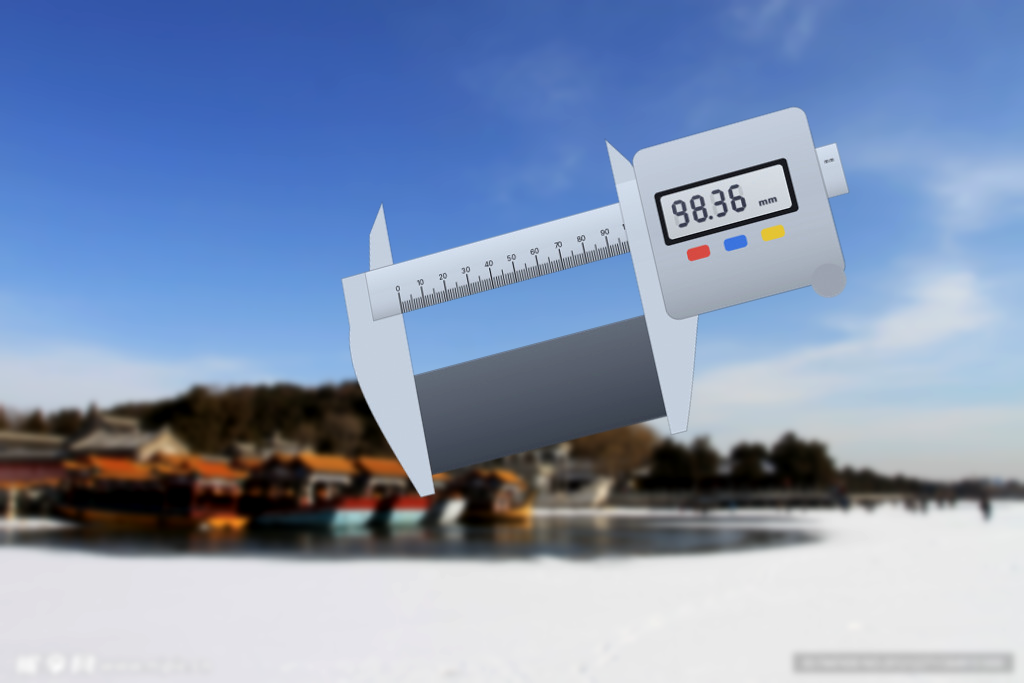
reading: mm 98.36
